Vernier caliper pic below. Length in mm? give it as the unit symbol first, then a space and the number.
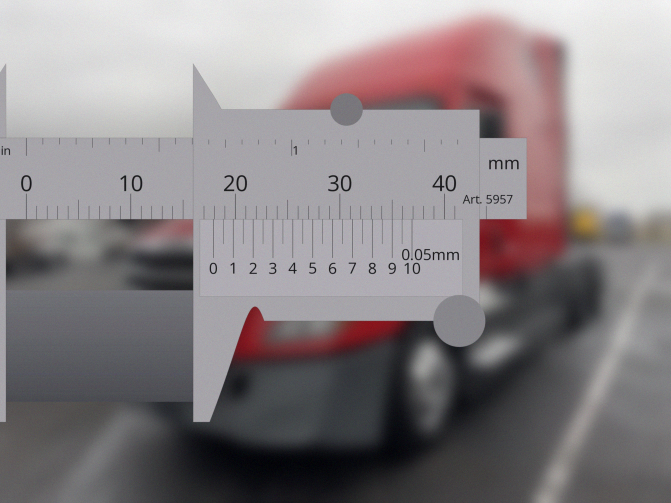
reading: mm 17.9
